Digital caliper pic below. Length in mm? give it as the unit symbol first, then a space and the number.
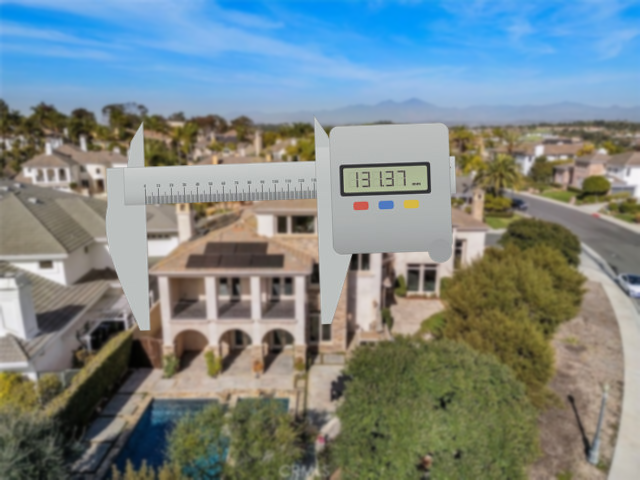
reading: mm 131.37
